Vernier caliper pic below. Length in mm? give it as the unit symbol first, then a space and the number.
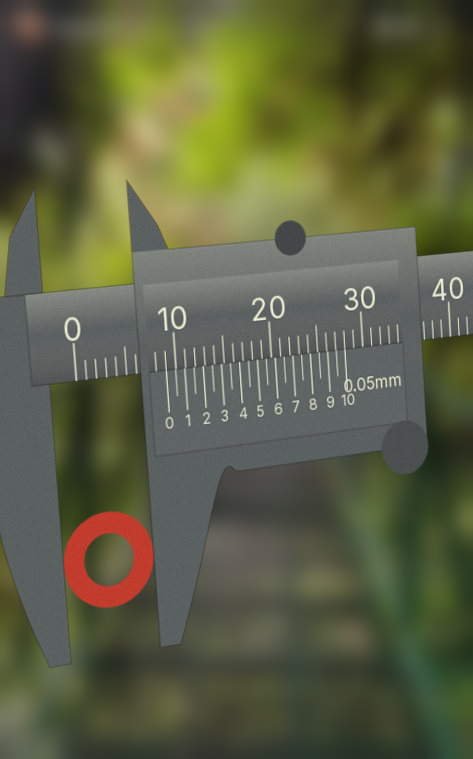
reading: mm 9.0
